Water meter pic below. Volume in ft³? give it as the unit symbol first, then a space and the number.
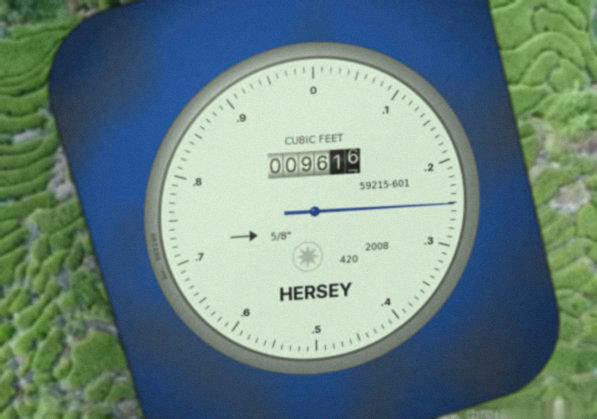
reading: ft³ 9616.25
